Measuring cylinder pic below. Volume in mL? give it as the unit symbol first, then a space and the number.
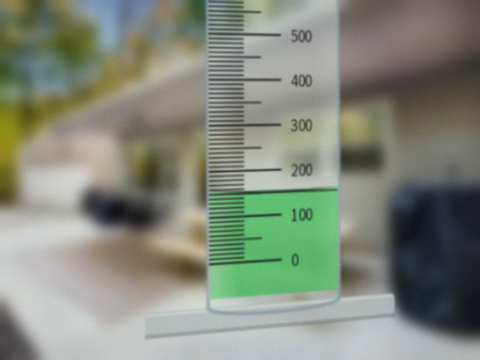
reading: mL 150
